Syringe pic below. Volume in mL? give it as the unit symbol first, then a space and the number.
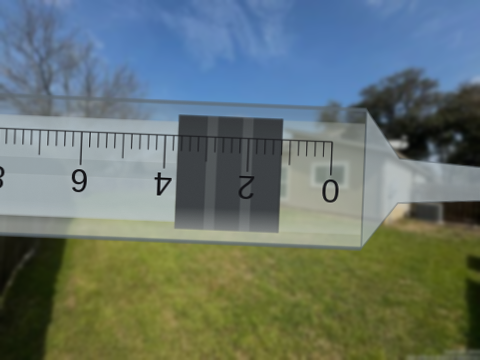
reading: mL 1.2
